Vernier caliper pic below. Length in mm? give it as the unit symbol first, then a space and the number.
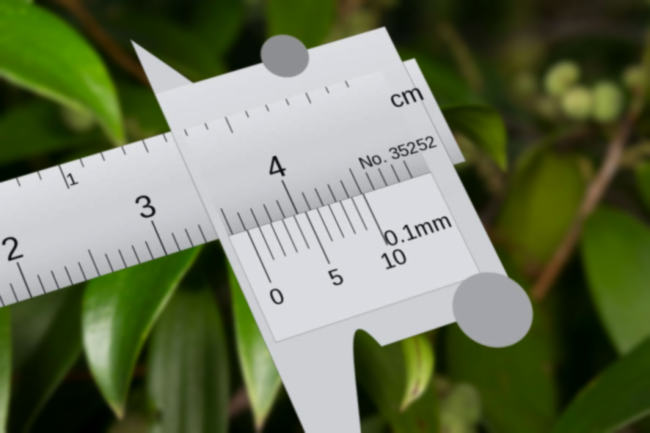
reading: mm 36.1
